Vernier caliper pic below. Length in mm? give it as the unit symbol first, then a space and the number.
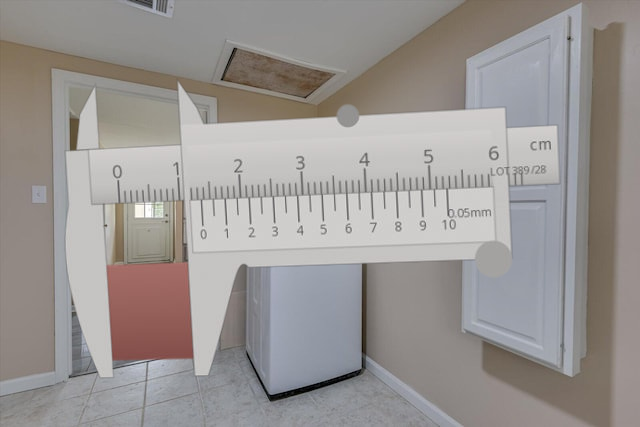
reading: mm 13.6
